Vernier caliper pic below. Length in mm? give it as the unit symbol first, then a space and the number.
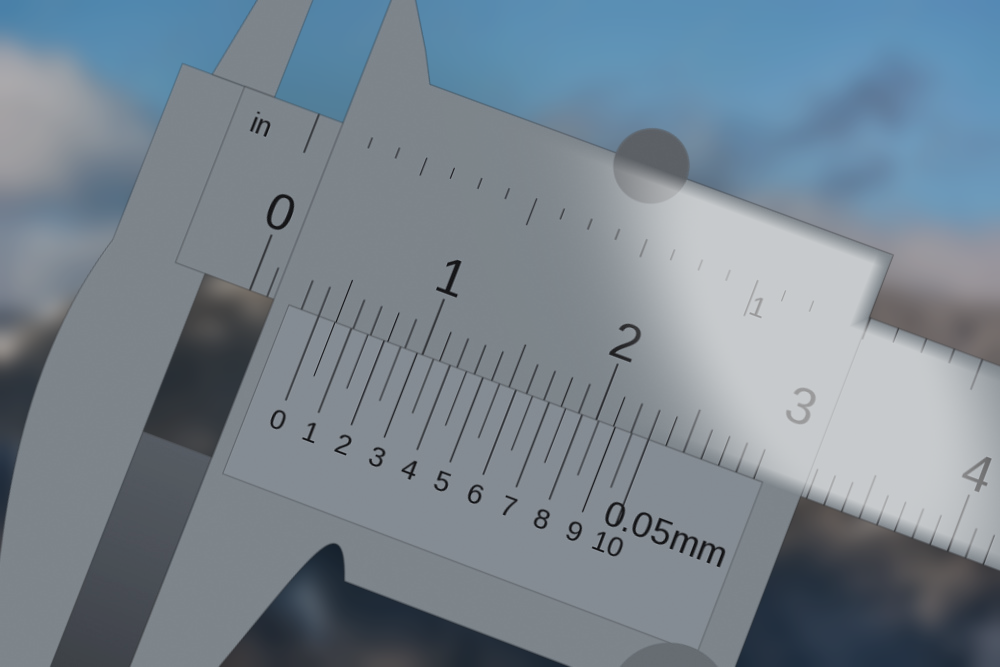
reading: mm 4.0
